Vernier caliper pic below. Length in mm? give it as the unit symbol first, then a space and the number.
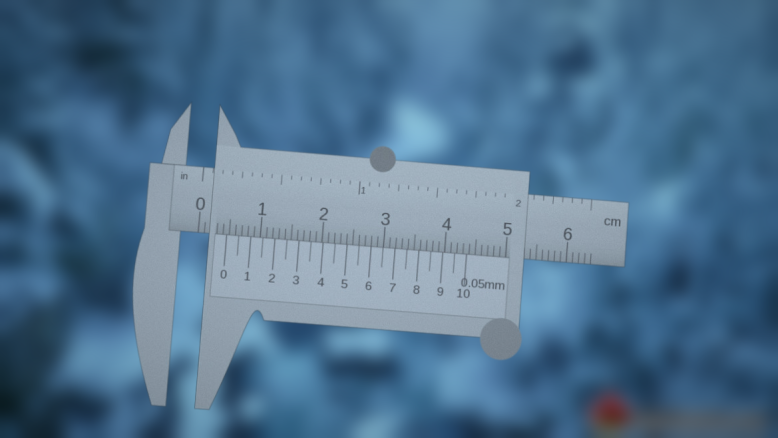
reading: mm 4.6
